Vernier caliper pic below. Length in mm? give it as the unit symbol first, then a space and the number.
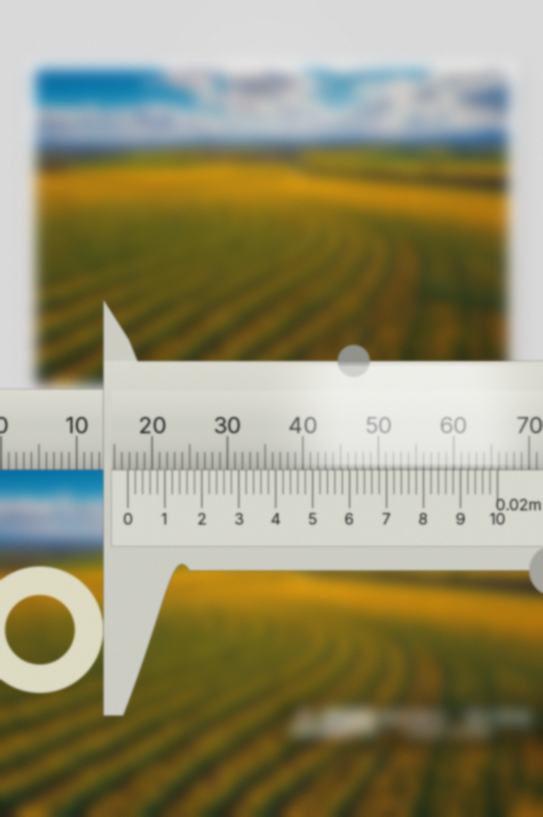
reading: mm 16.8
